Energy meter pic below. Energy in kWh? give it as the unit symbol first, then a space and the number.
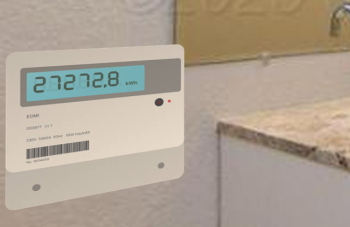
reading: kWh 27272.8
